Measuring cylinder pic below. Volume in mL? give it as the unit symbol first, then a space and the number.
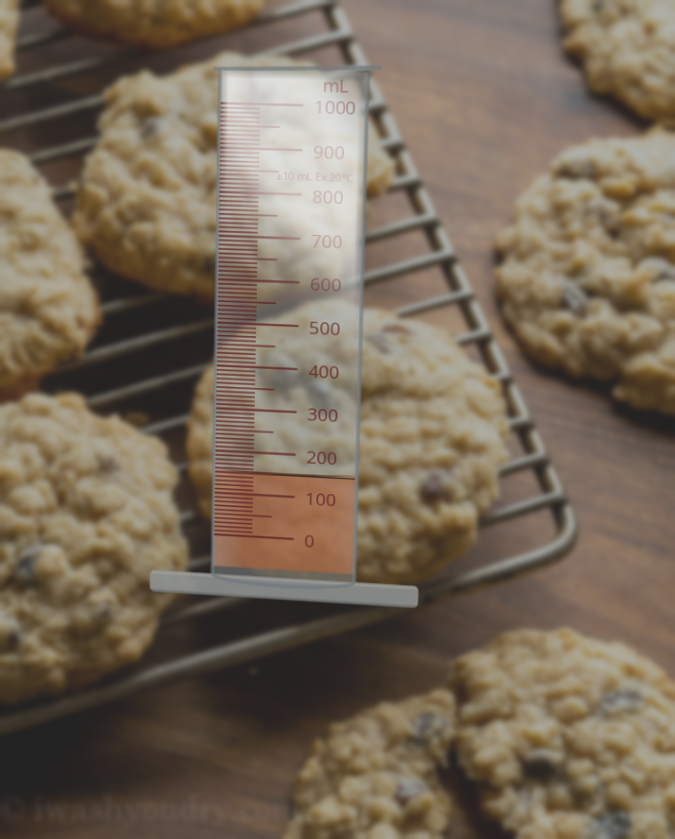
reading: mL 150
